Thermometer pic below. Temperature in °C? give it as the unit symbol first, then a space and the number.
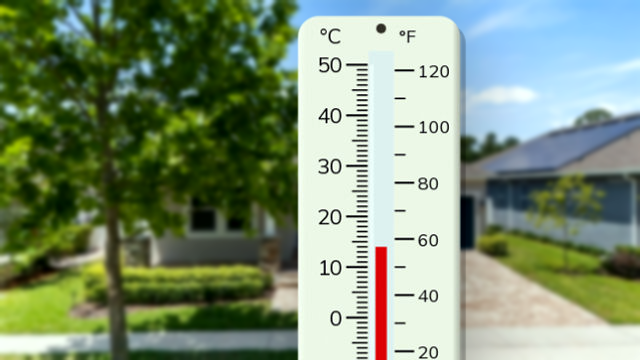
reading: °C 14
